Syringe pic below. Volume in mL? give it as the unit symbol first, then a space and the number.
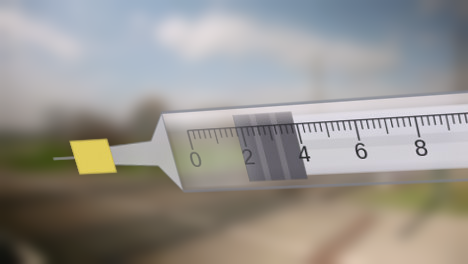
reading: mL 1.8
